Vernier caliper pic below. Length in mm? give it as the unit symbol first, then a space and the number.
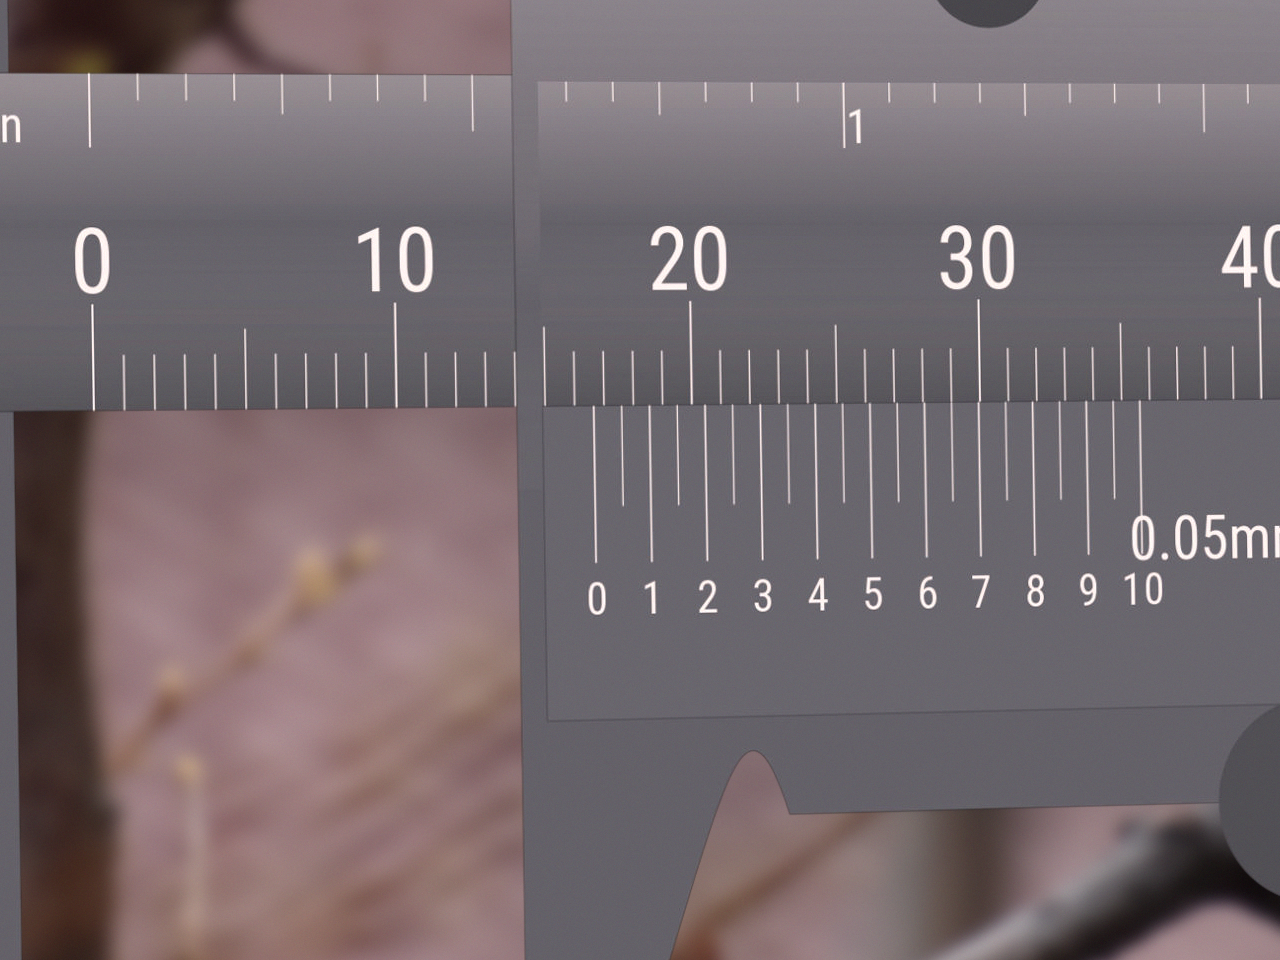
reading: mm 16.65
